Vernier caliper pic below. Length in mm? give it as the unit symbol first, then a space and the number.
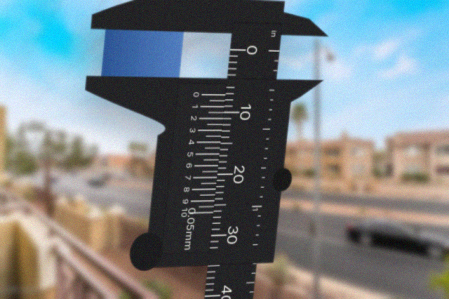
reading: mm 7.2
